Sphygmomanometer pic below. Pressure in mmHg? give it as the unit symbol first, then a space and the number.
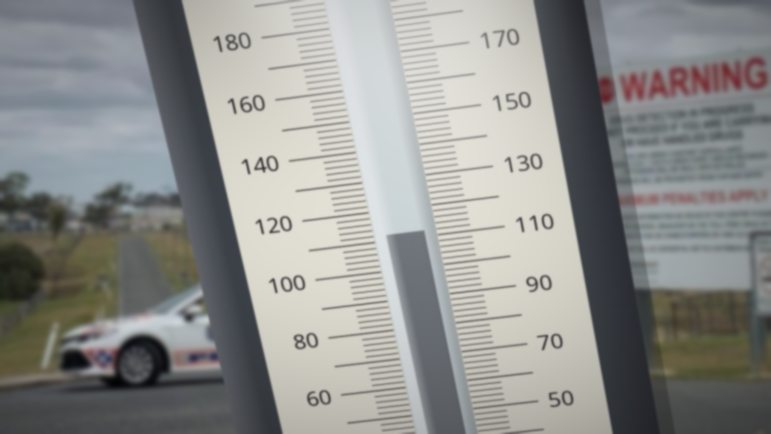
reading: mmHg 112
